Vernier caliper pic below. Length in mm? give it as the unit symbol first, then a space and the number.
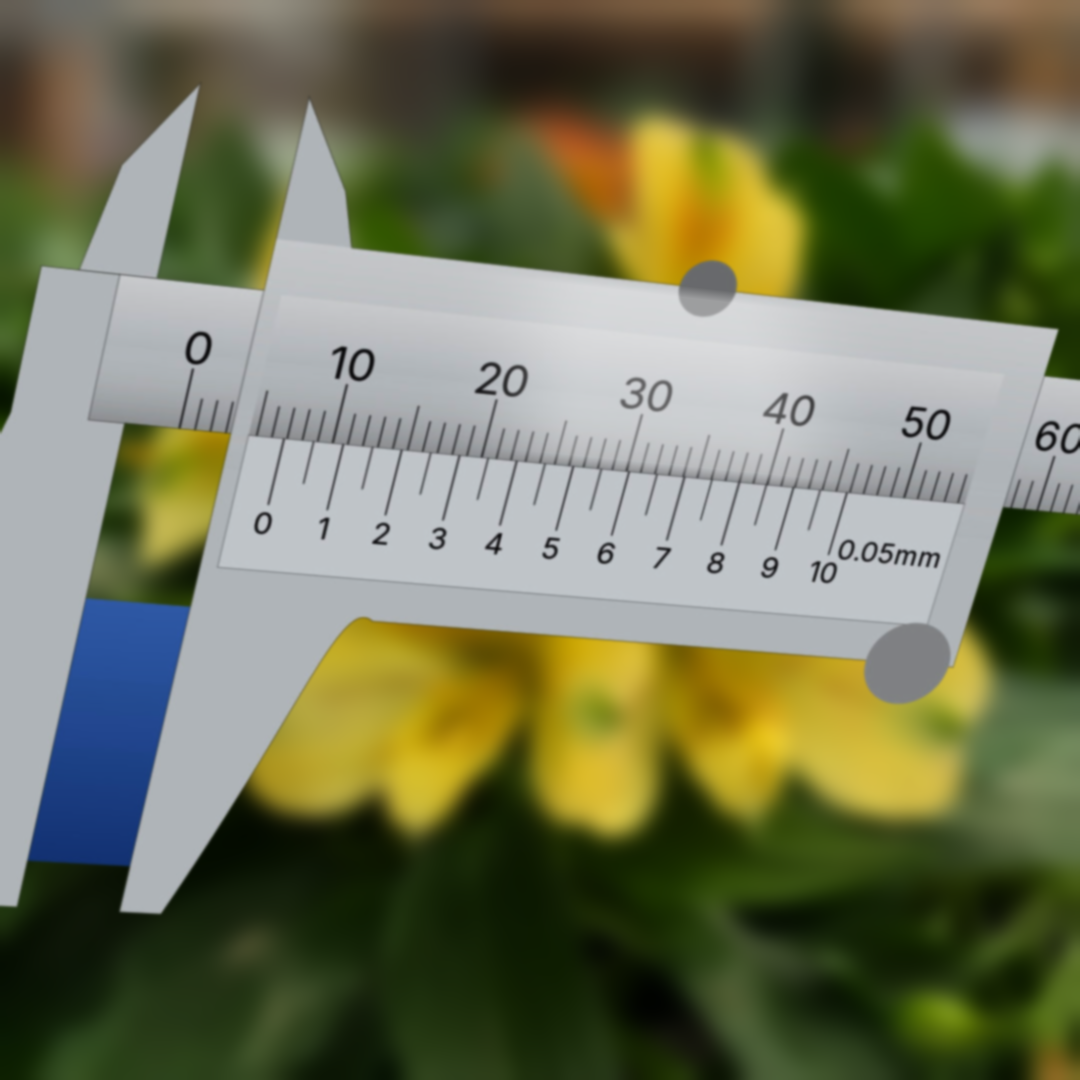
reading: mm 6.8
